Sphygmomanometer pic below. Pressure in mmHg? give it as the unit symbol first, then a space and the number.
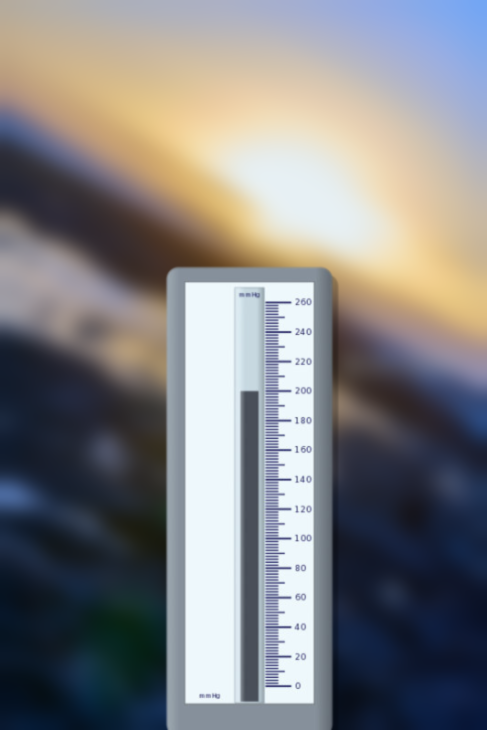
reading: mmHg 200
